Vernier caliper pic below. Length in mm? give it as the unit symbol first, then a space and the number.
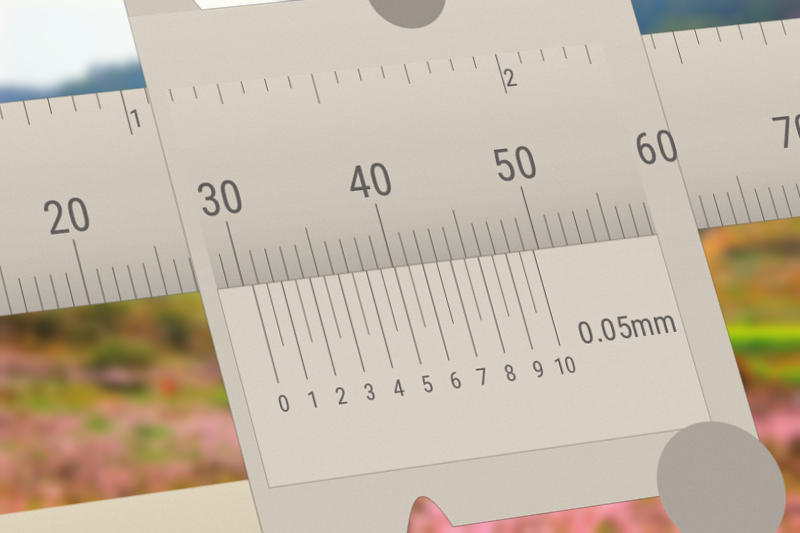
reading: mm 30.6
